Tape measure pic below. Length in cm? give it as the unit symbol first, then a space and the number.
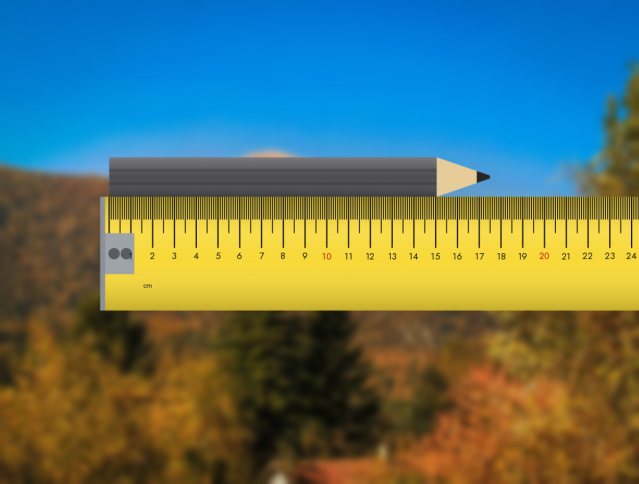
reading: cm 17.5
